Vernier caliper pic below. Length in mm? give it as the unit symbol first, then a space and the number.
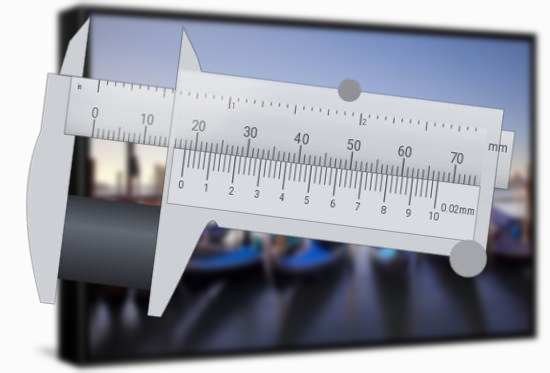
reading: mm 18.0
